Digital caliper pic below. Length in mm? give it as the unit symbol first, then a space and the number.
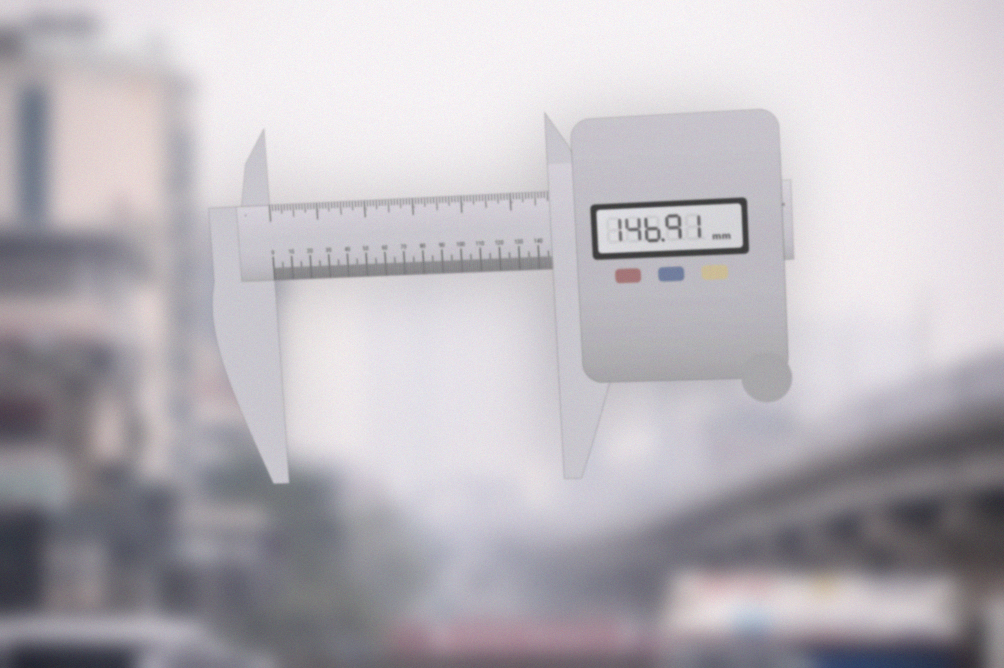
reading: mm 146.91
